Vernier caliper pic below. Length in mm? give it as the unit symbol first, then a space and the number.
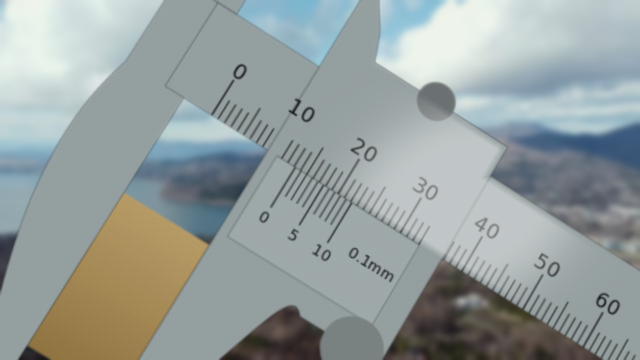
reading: mm 13.2
